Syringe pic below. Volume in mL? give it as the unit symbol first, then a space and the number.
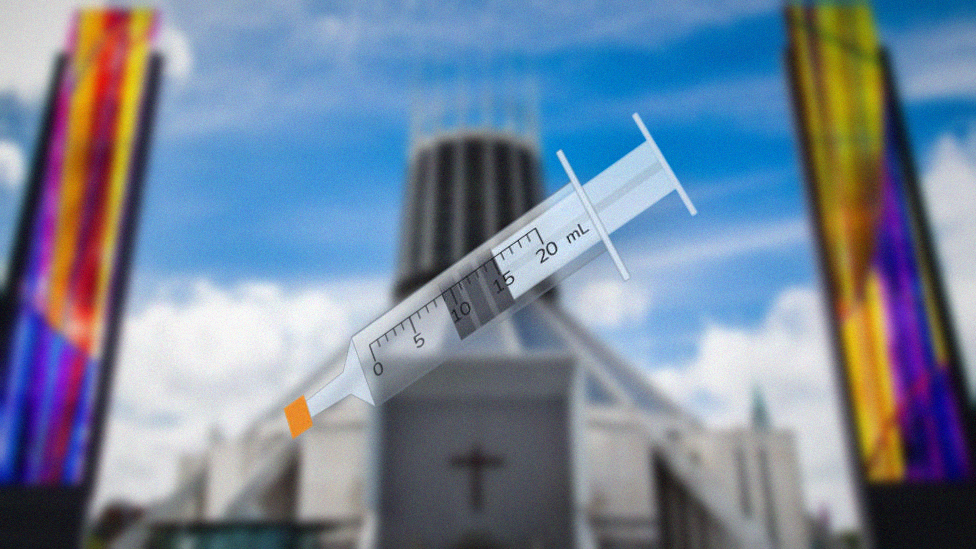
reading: mL 9
